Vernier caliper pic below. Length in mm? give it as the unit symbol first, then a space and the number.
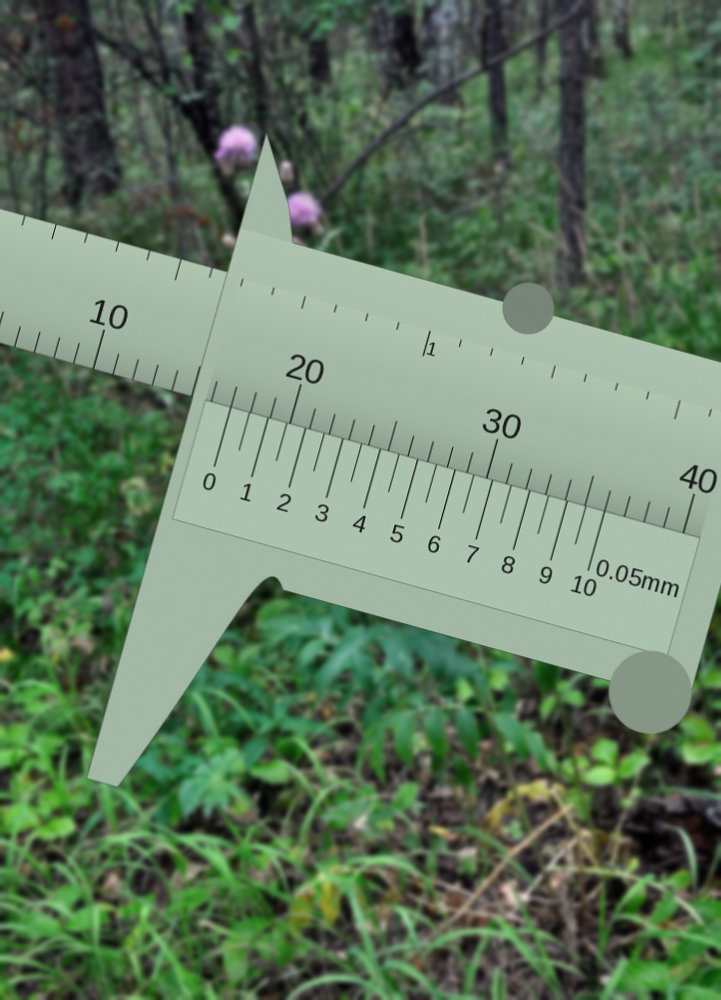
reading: mm 17.0
